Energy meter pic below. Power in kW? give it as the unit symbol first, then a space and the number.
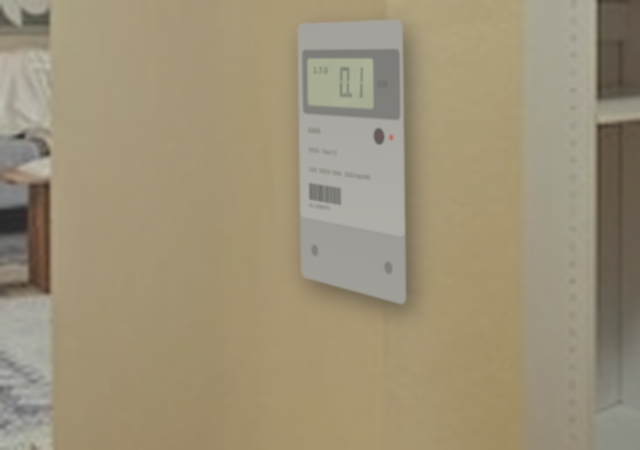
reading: kW 0.1
